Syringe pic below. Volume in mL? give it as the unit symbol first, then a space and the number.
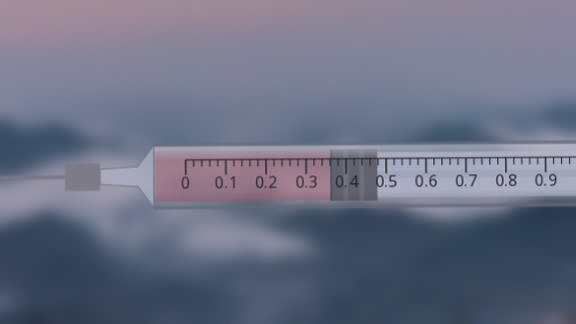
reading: mL 0.36
